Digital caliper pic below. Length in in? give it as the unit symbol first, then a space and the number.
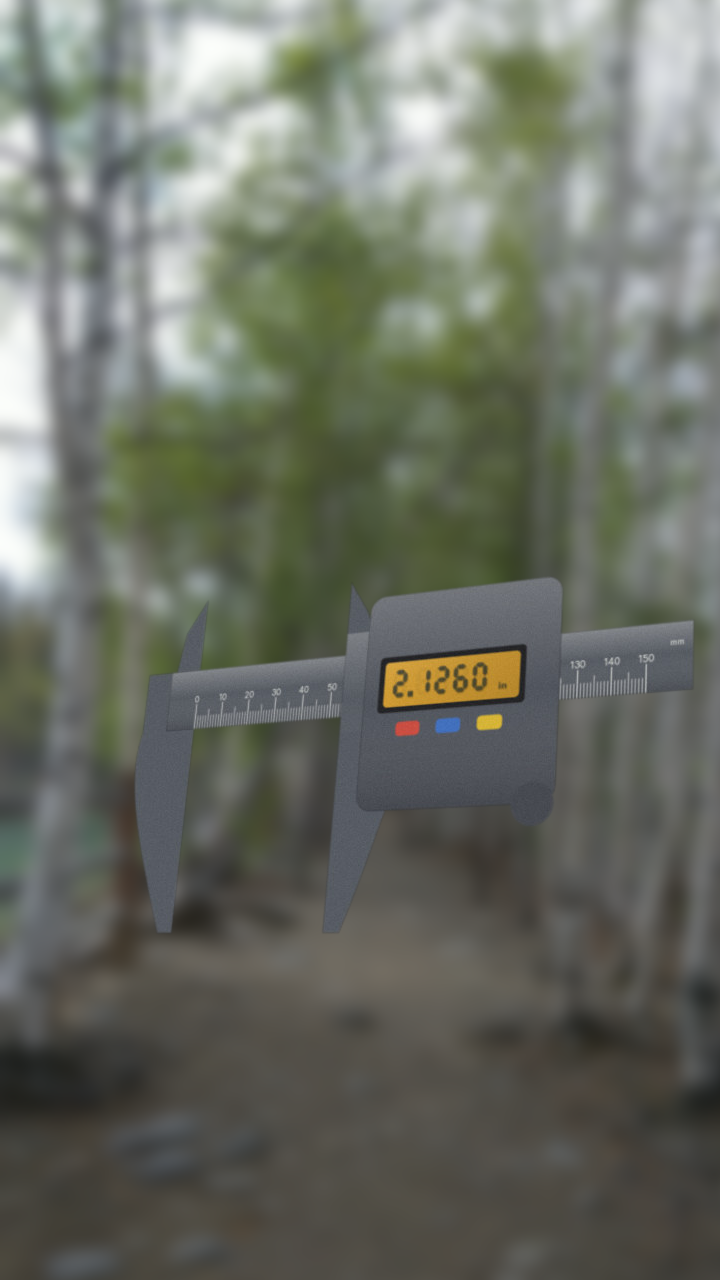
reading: in 2.1260
